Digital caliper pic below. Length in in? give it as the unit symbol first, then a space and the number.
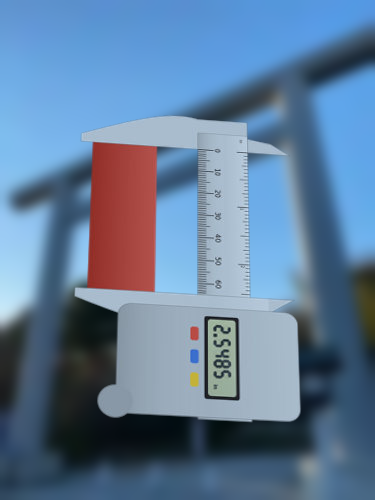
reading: in 2.5485
